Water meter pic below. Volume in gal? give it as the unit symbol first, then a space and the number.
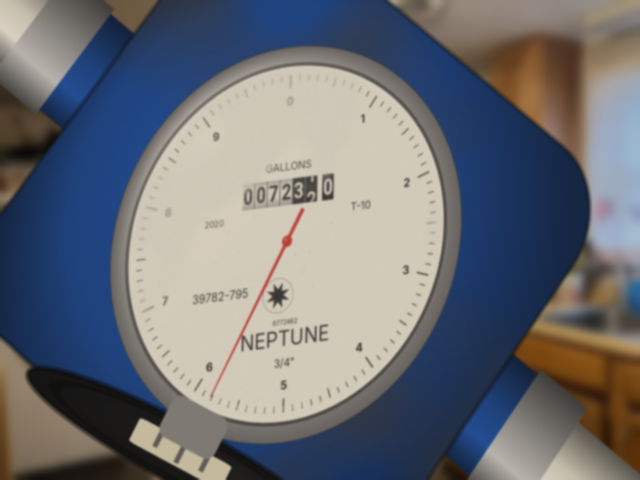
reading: gal 72315.8
